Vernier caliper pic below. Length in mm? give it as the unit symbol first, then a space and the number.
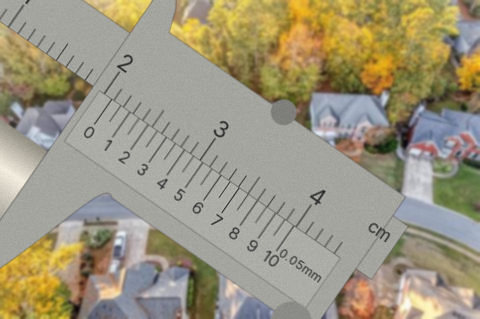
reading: mm 20.8
